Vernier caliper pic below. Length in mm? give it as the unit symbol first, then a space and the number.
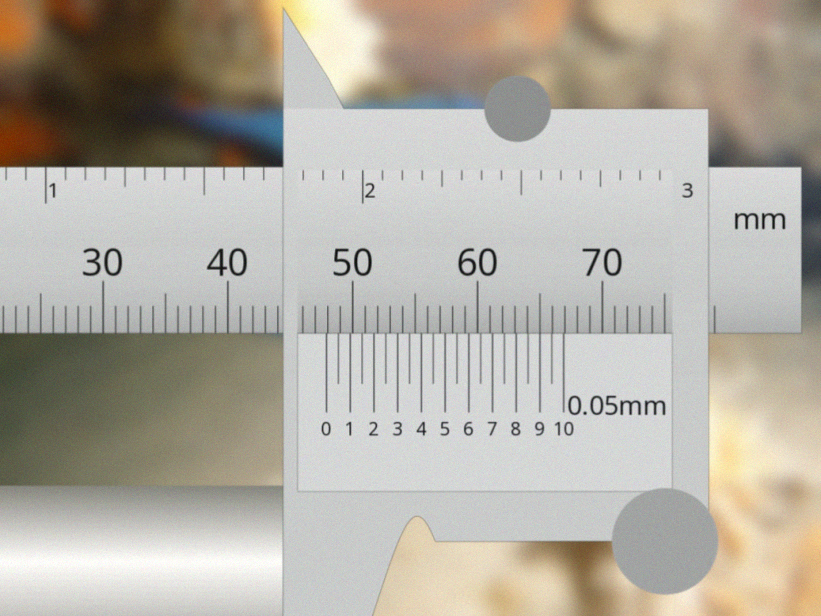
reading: mm 47.9
